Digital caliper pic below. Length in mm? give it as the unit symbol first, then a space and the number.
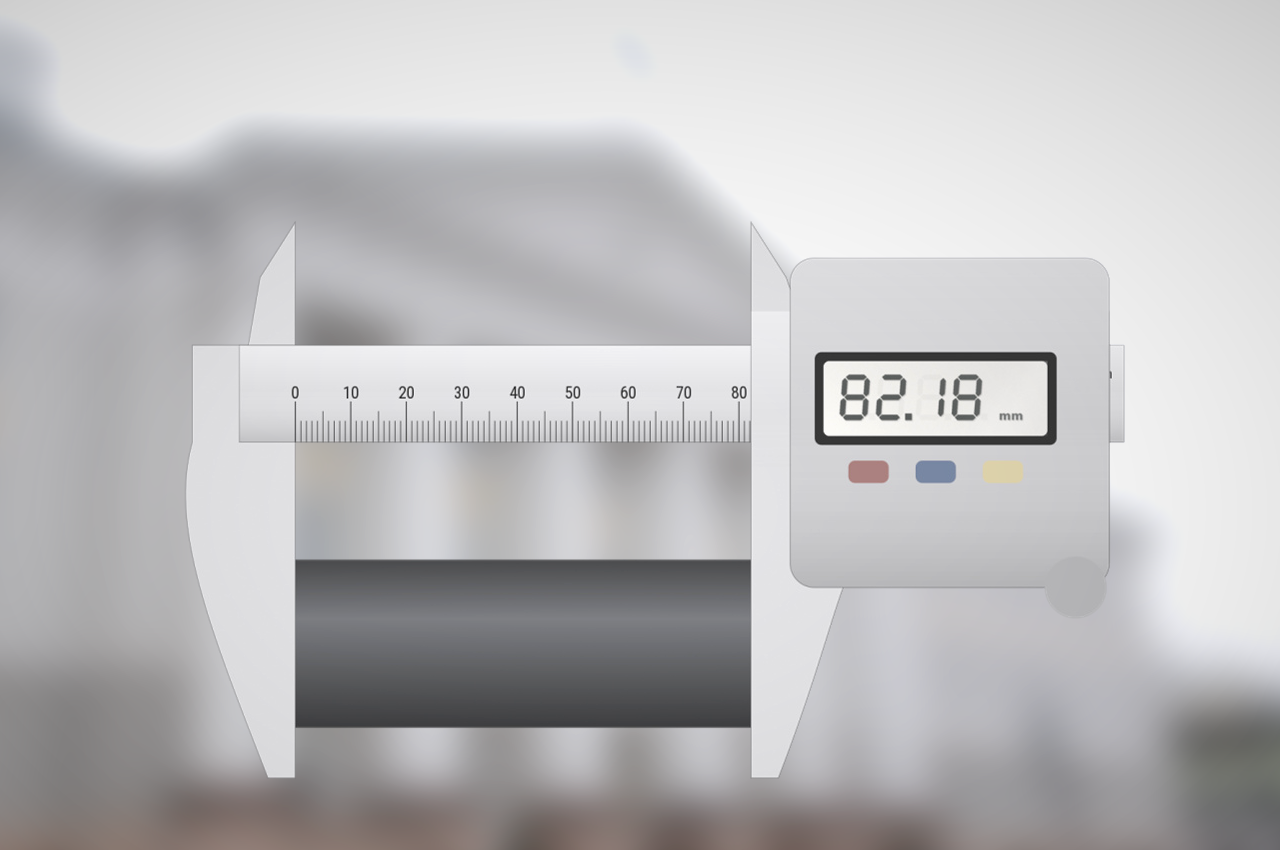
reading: mm 82.18
